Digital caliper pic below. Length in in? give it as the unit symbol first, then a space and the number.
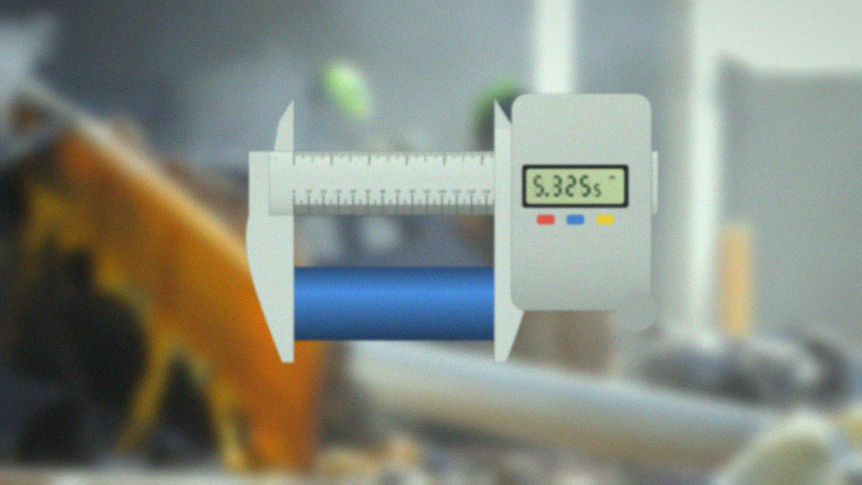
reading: in 5.3255
